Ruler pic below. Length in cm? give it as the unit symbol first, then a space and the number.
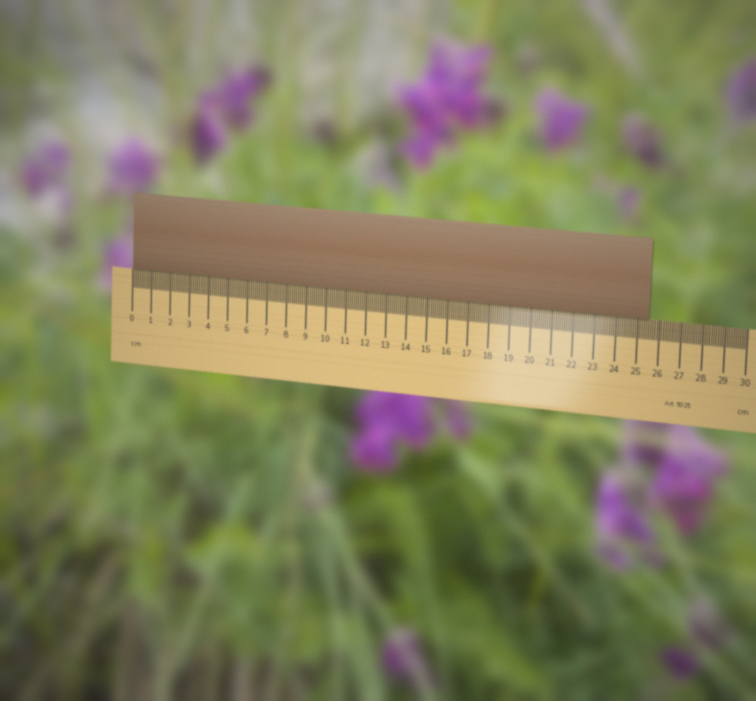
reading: cm 25.5
